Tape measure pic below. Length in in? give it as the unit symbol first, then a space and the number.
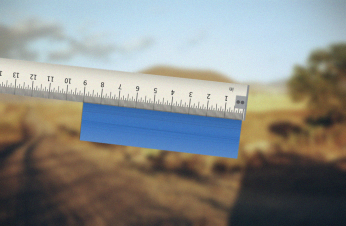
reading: in 9
